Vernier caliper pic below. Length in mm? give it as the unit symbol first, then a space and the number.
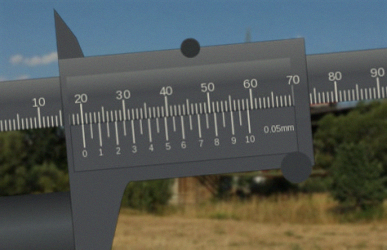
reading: mm 20.0
